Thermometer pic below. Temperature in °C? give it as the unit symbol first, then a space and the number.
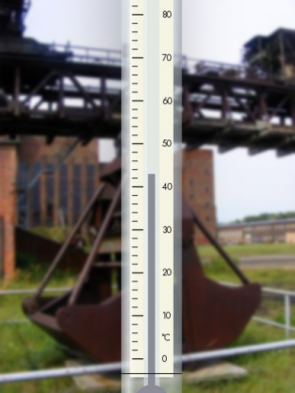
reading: °C 43
